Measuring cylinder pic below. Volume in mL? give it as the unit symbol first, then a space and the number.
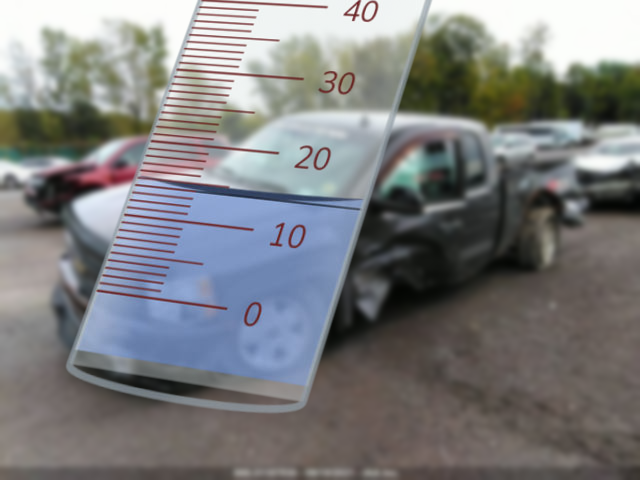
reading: mL 14
